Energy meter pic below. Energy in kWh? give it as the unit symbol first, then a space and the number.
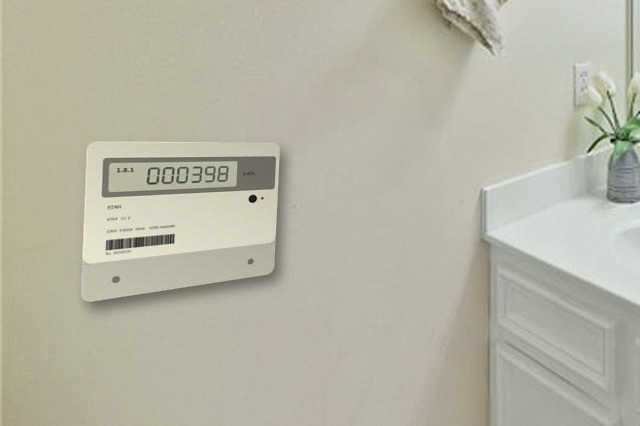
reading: kWh 398
